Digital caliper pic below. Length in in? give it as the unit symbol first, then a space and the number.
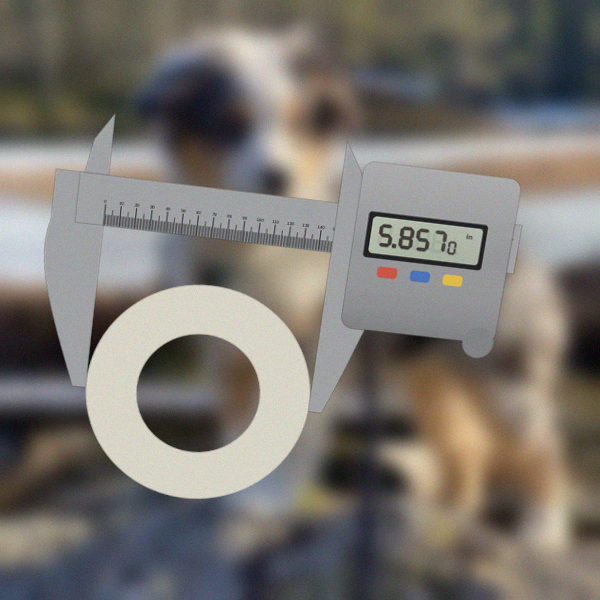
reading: in 5.8570
